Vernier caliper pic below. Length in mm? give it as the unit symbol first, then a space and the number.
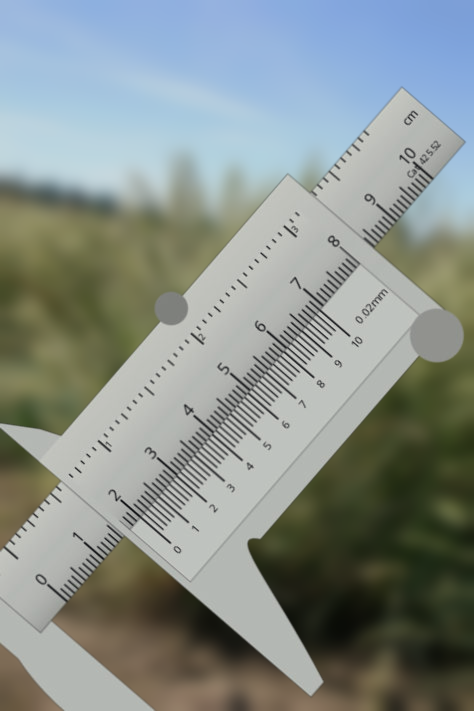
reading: mm 20.0
